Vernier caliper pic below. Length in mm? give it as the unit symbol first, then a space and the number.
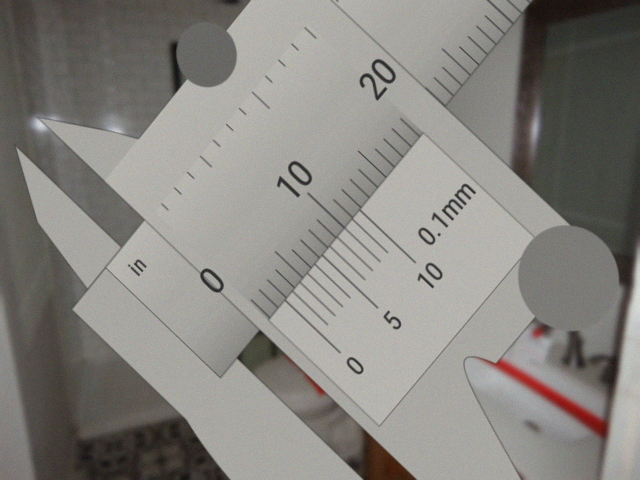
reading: mm 2.8
